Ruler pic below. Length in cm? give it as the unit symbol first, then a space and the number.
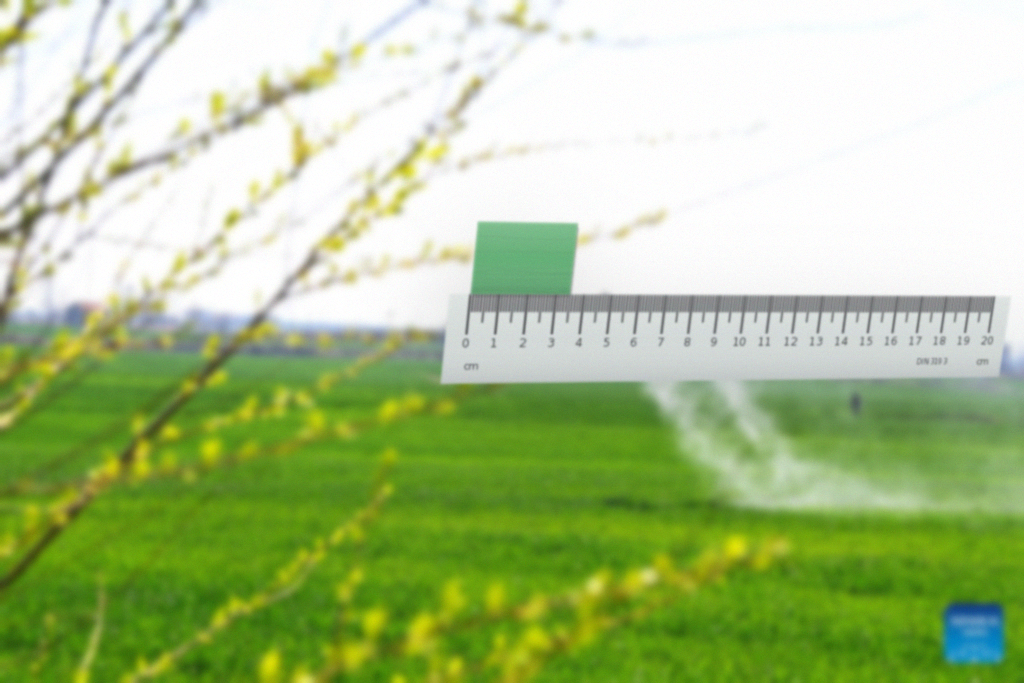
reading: cm 3.5
